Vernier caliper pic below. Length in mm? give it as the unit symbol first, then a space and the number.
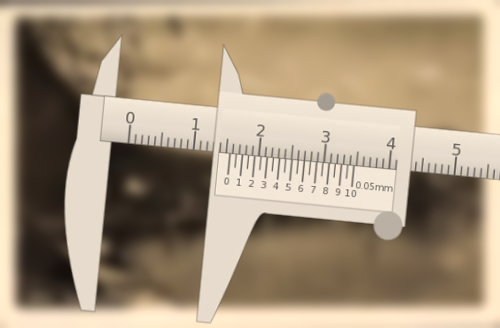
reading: mm 15.6
